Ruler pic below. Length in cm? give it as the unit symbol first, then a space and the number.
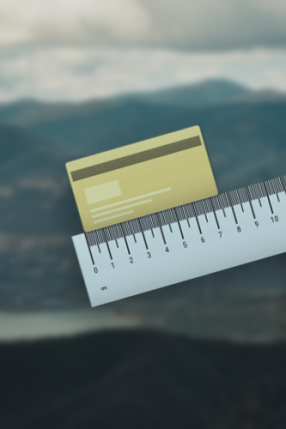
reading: cm 7.5
